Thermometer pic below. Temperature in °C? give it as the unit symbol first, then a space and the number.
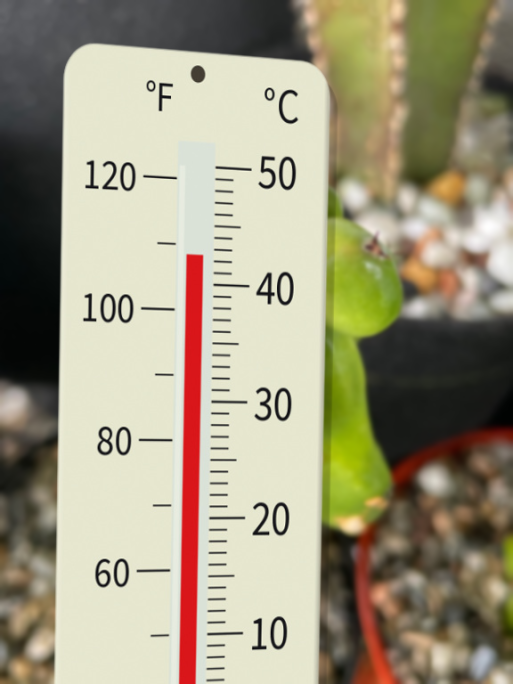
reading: °C 42.5
